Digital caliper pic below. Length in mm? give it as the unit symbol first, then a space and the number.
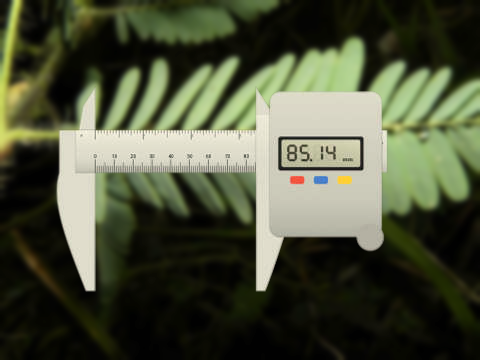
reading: mm 85.14
